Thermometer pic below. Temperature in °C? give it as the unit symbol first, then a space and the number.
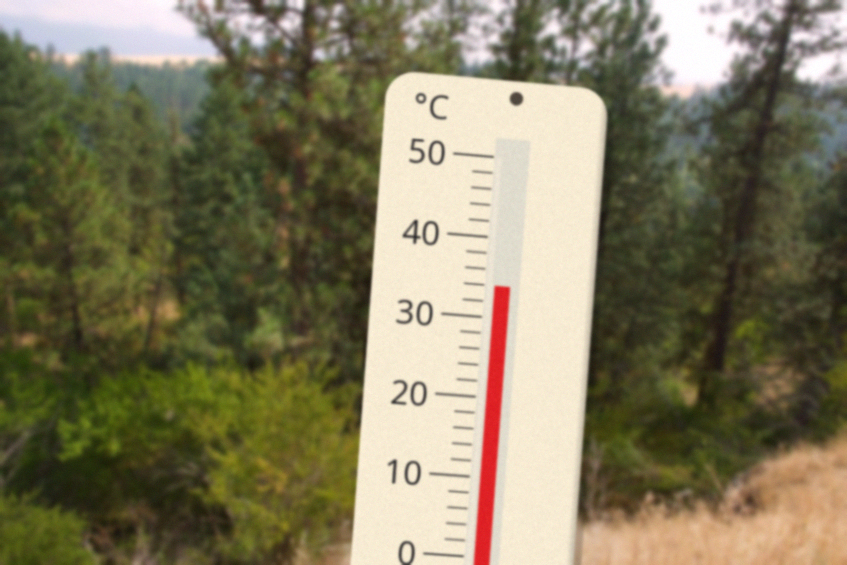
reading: °C 34
